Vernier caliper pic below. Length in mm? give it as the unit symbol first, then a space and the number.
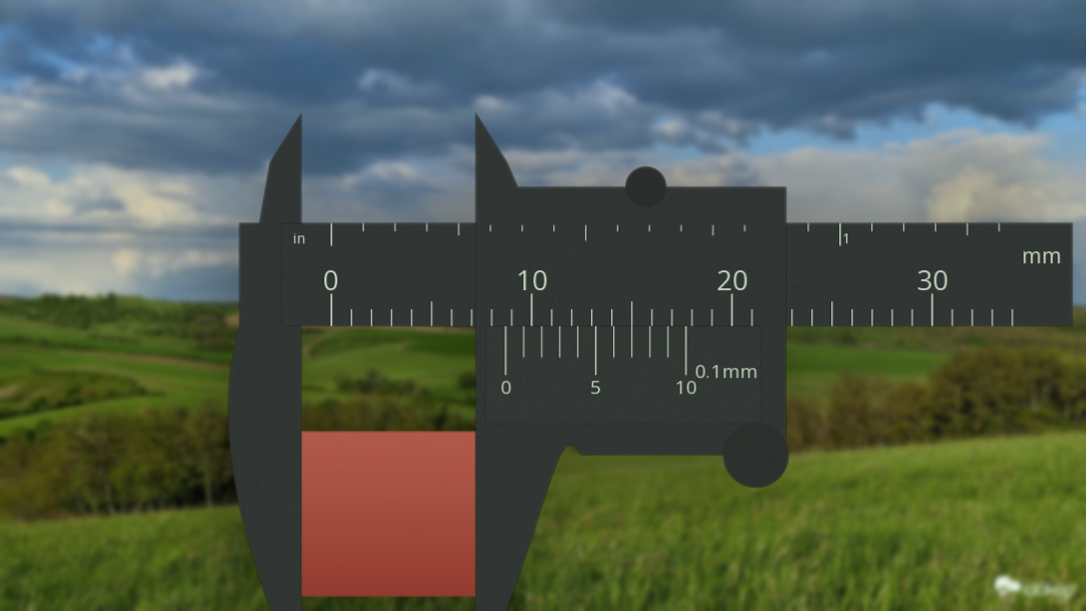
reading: mm 8.7
